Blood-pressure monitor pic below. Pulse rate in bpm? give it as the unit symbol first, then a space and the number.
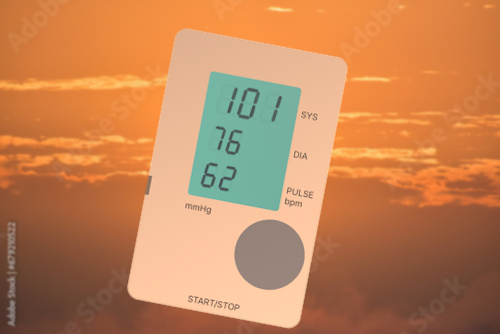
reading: bpm 62
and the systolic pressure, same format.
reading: mmHg 101
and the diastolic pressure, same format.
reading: mmHg 76
